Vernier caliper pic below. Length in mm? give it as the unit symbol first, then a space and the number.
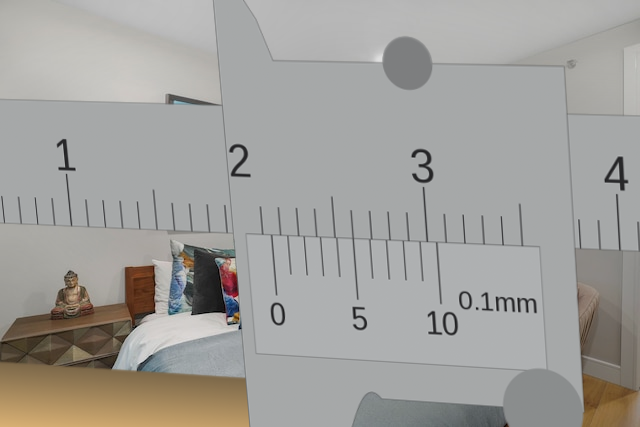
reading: mm 21.5
